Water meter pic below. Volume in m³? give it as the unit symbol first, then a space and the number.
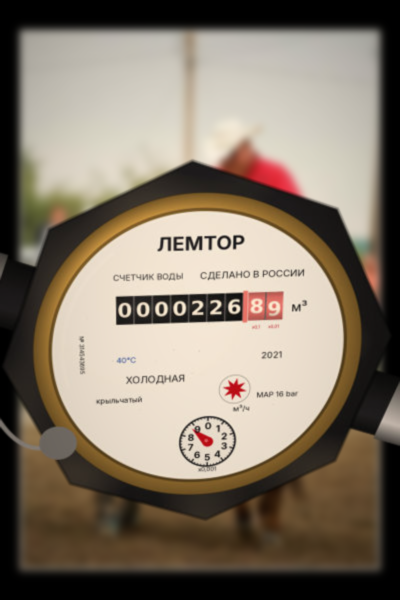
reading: m³ 226.888
